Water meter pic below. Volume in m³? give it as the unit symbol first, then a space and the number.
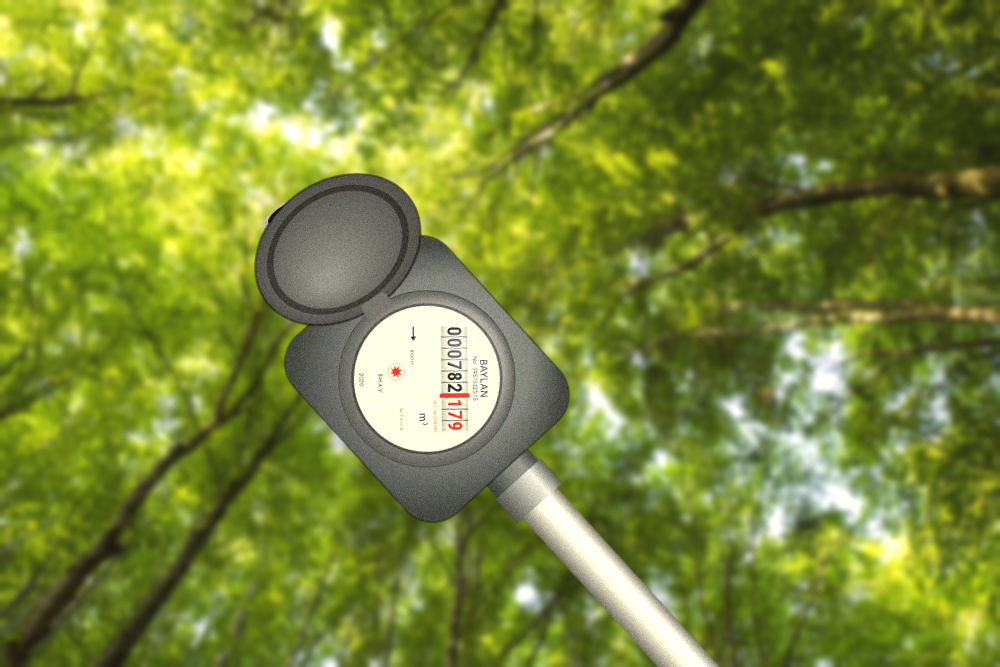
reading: m³ 782.179
